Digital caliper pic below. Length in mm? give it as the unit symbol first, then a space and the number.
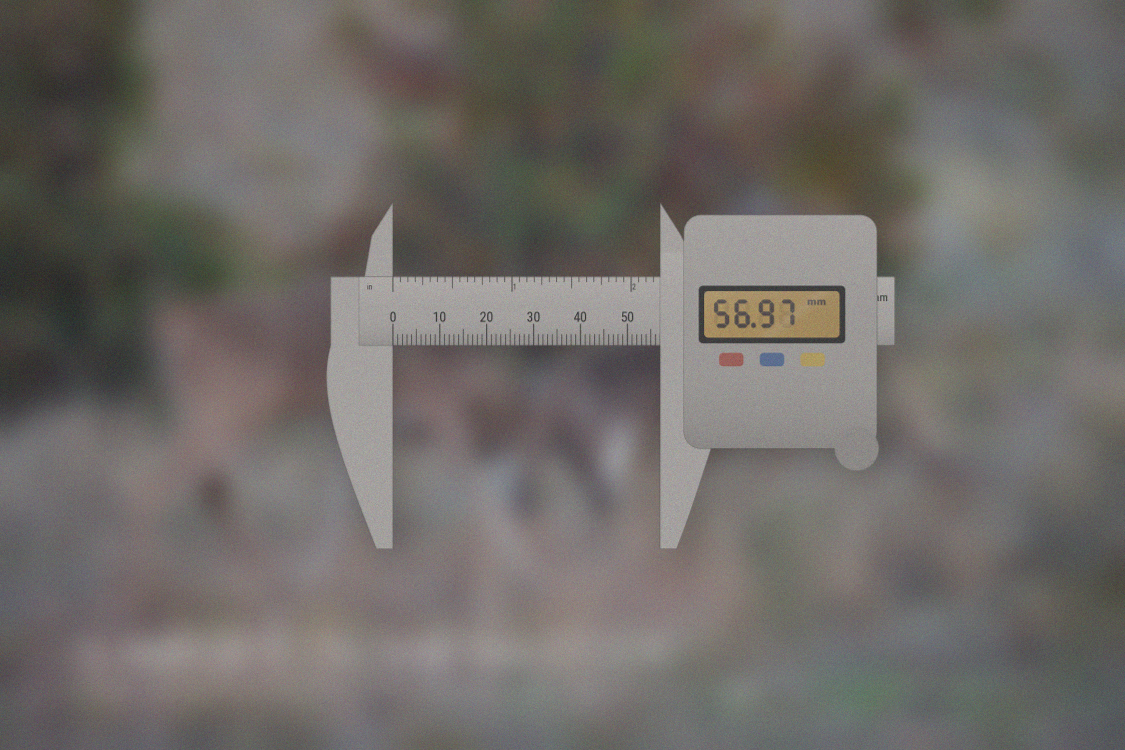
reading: mm 56.97
